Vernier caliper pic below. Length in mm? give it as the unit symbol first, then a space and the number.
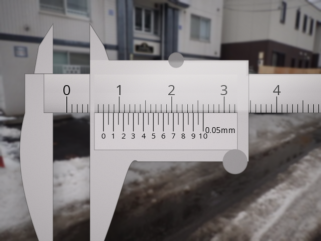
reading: mm 7.0
